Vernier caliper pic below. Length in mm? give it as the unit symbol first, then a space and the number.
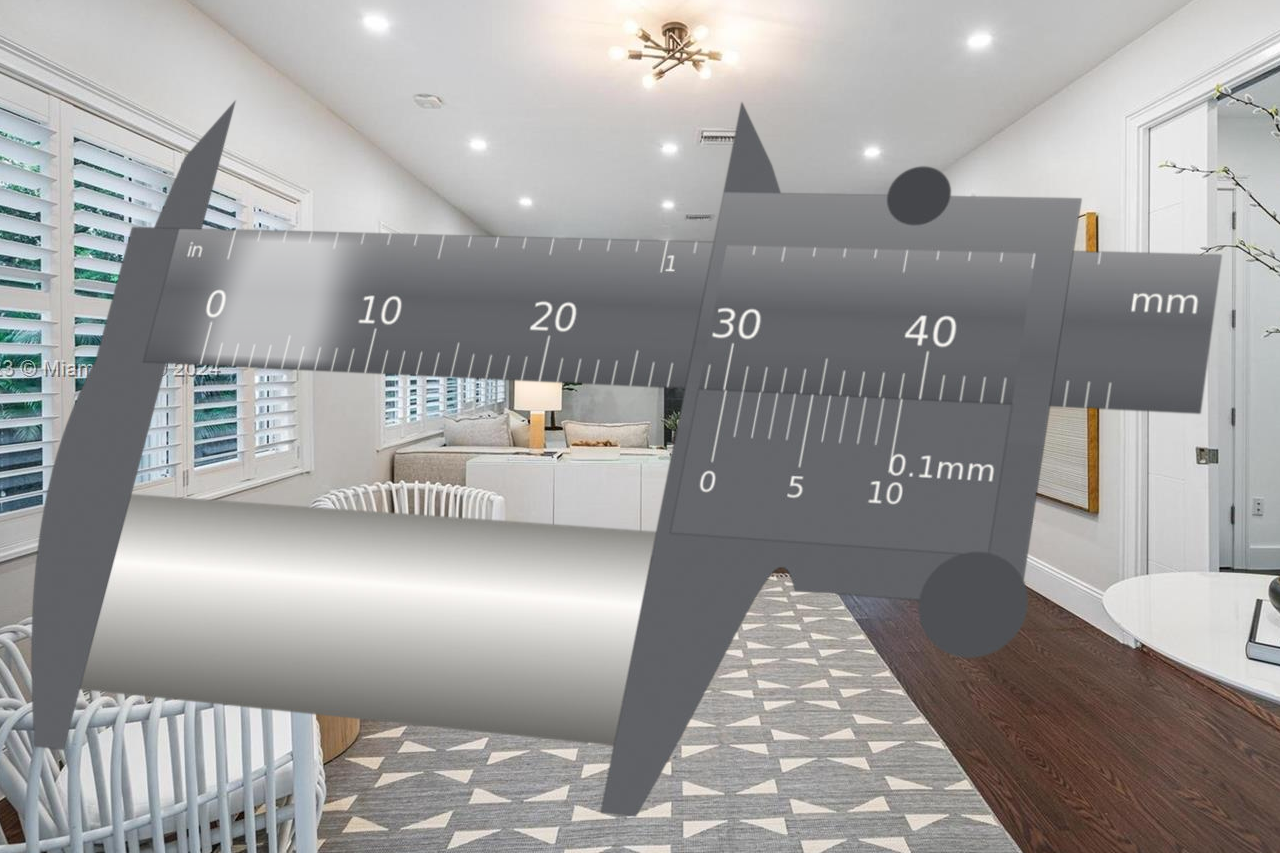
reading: mm 30.1
